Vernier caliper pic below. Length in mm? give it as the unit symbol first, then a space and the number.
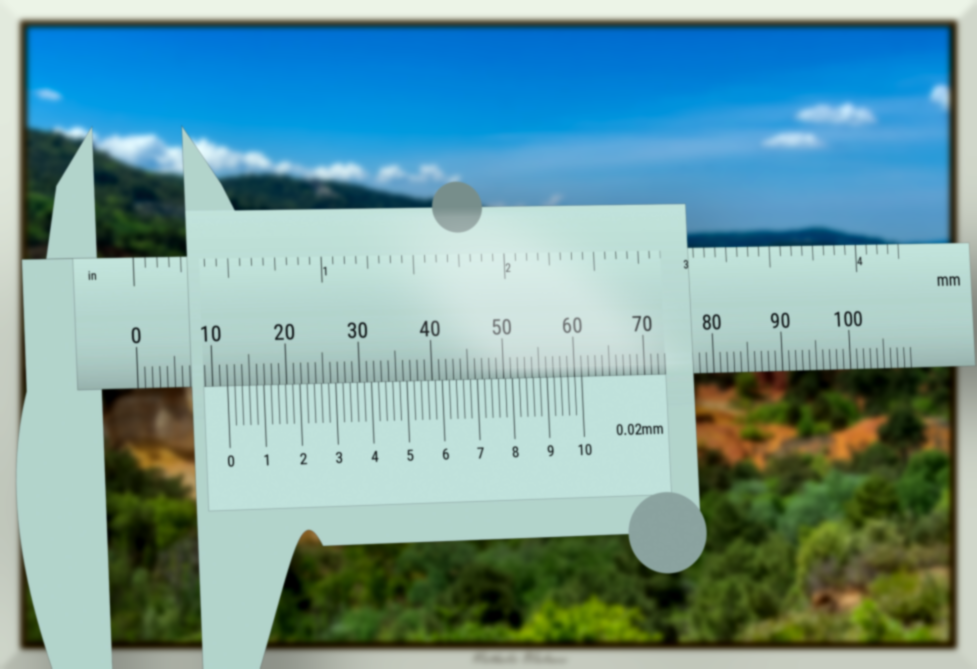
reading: mm 12.0
